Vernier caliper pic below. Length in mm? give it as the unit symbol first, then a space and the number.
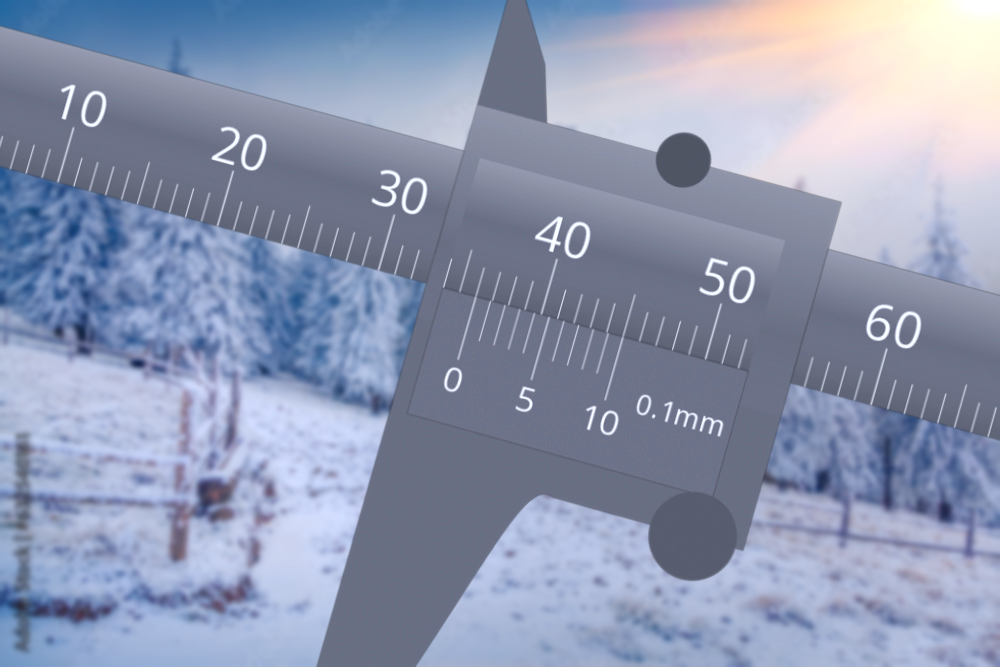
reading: mm 36.0
